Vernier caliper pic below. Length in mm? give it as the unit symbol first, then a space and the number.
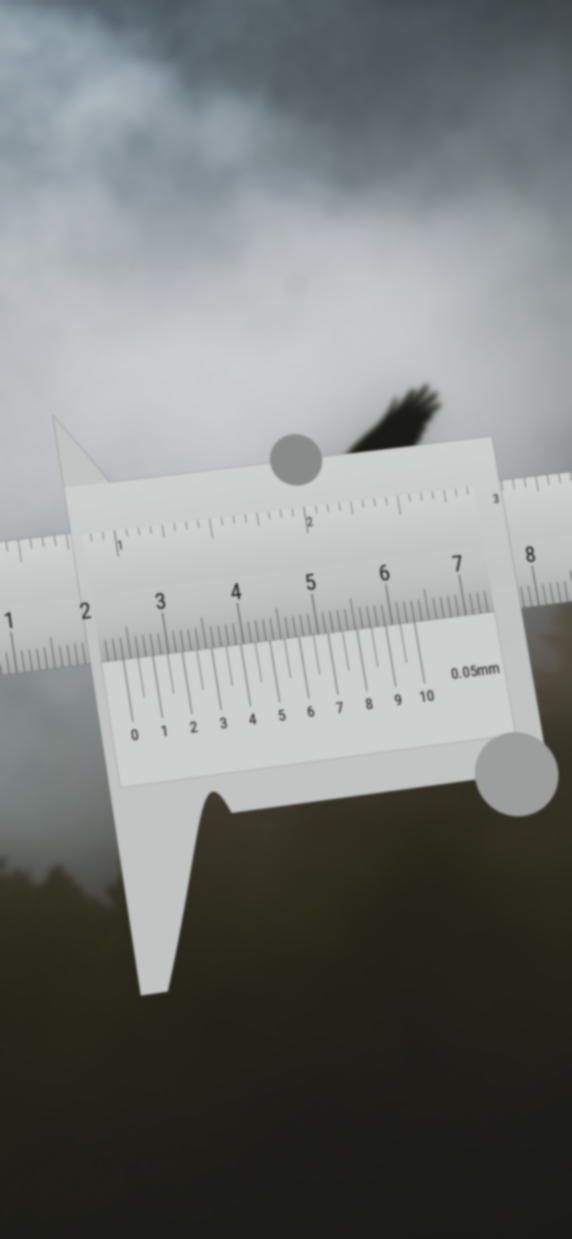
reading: mm 24.0
